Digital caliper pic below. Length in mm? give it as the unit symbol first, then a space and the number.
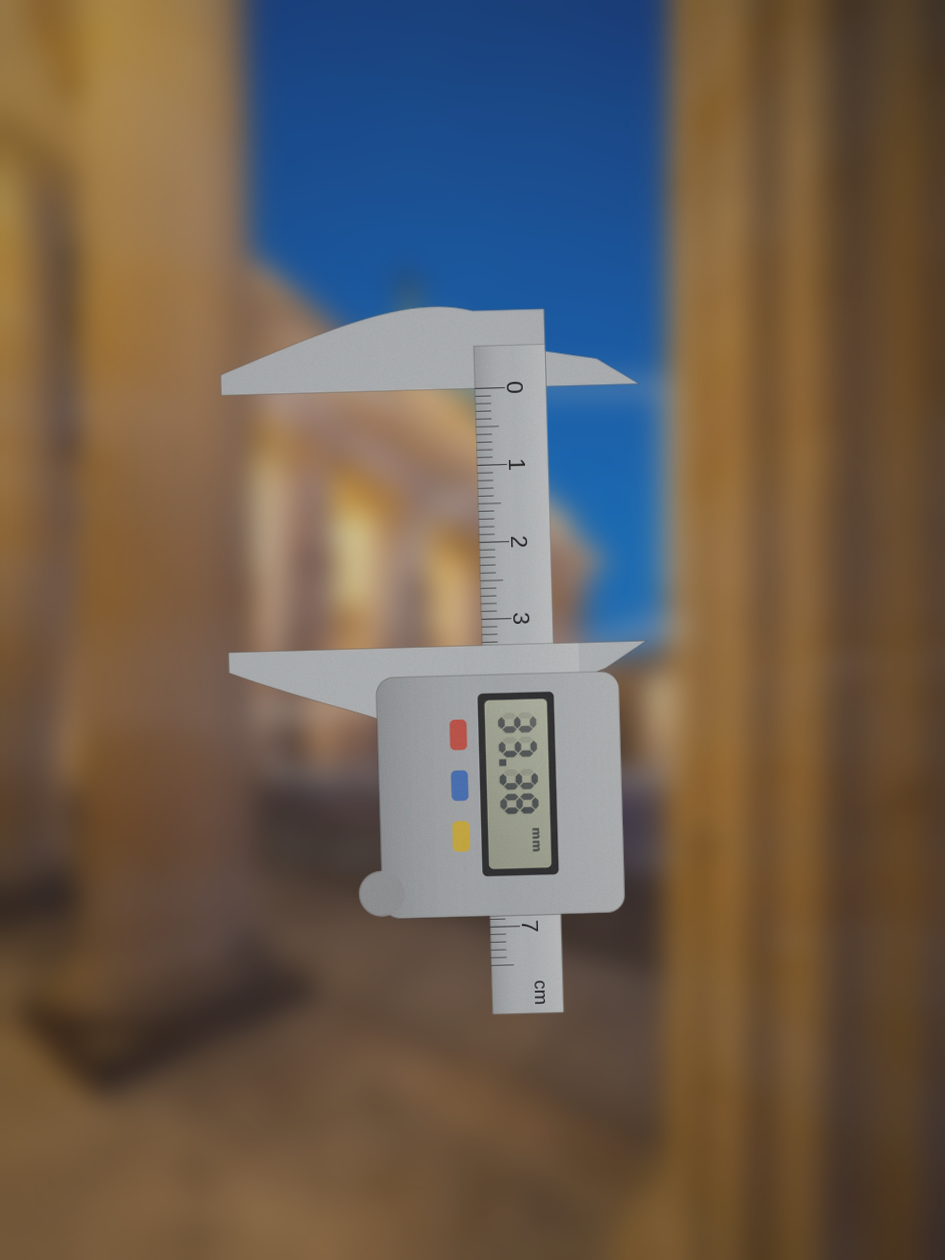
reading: mm 33.38
